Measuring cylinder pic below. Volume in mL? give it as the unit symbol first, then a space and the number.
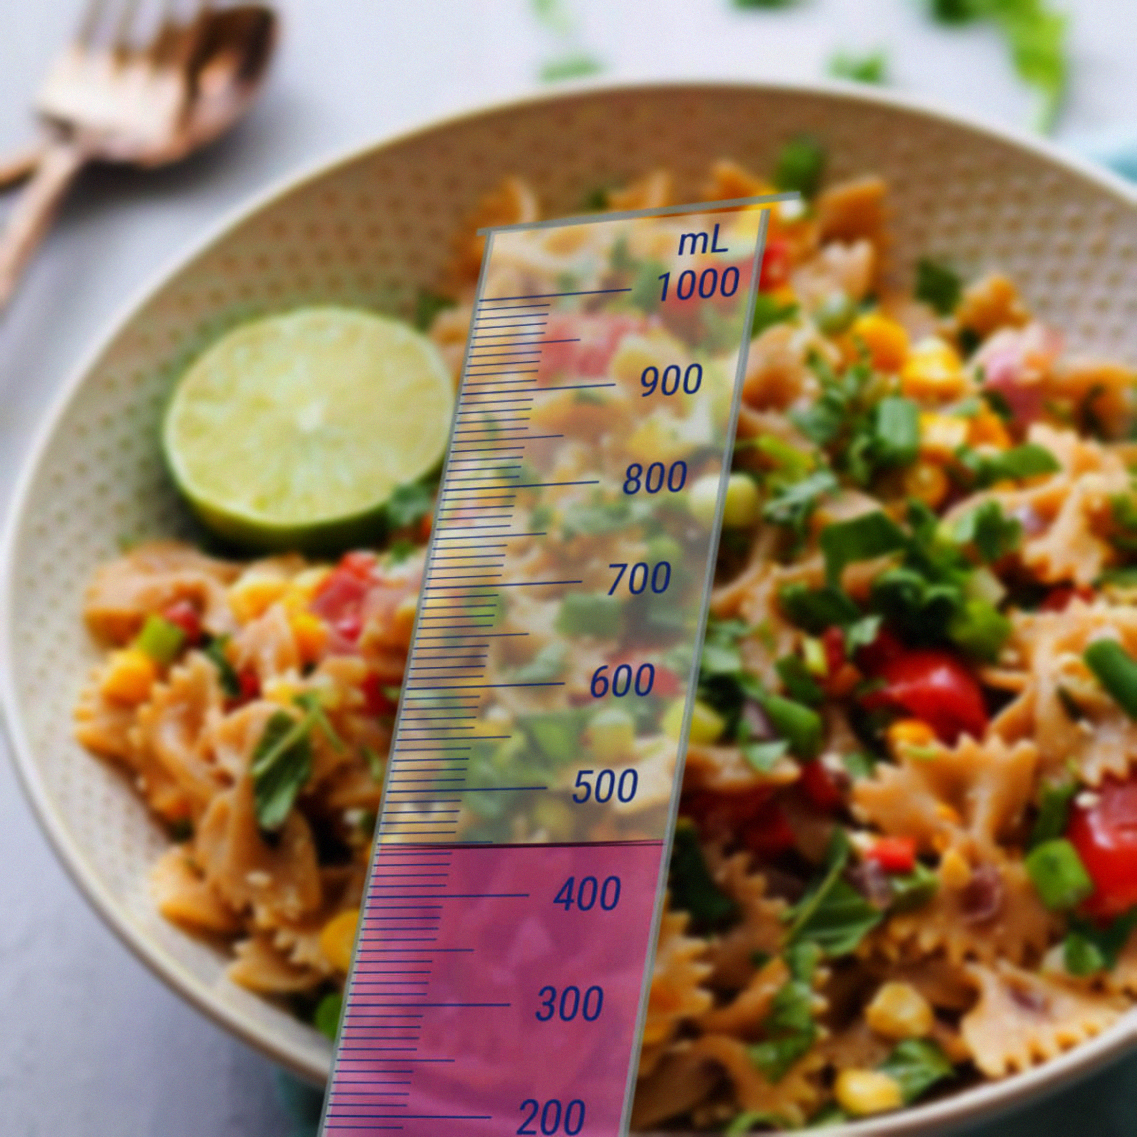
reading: mL 445
